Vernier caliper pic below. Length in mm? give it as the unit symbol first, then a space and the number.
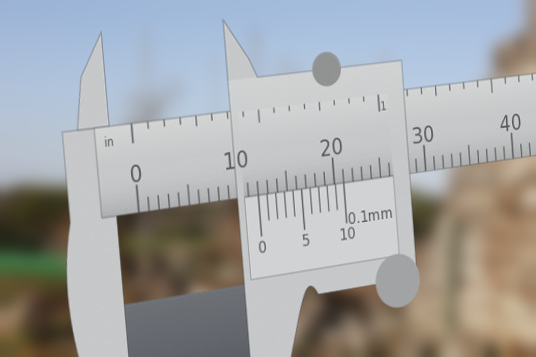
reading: mm 12.0
